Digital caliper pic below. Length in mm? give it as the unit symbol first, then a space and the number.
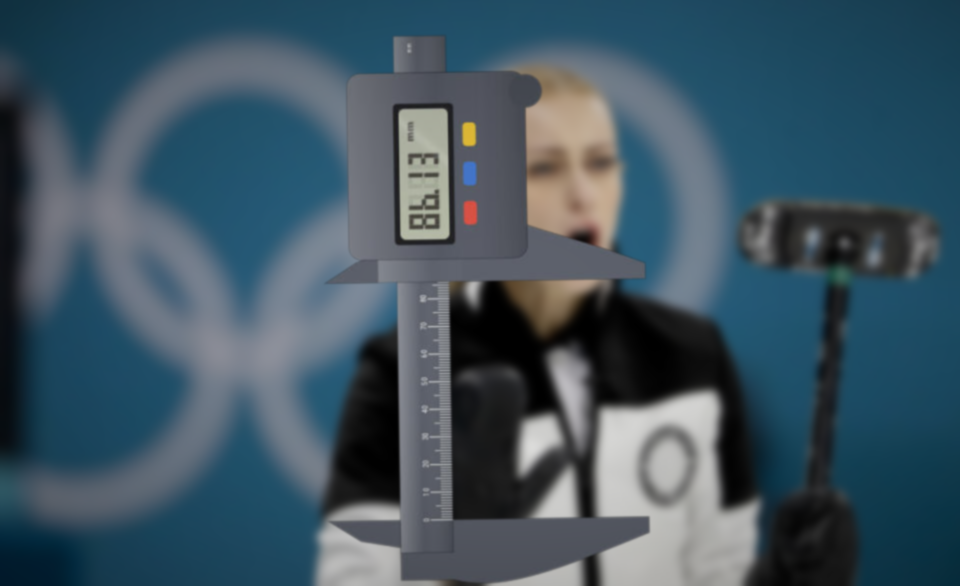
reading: mm 86.13
